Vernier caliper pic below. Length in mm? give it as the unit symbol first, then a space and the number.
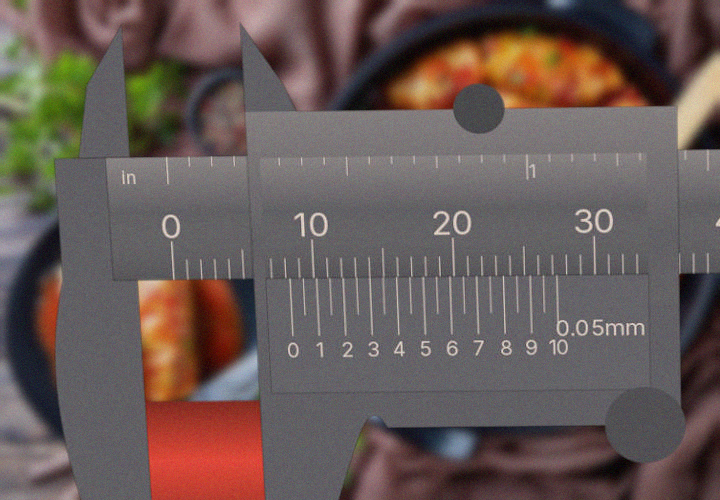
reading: mm 8.3
